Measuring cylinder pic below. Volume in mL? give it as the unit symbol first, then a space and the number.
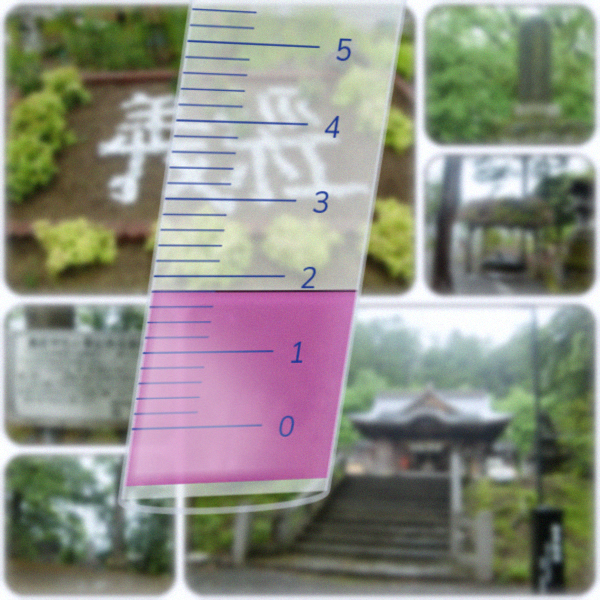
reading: mL 1.8
